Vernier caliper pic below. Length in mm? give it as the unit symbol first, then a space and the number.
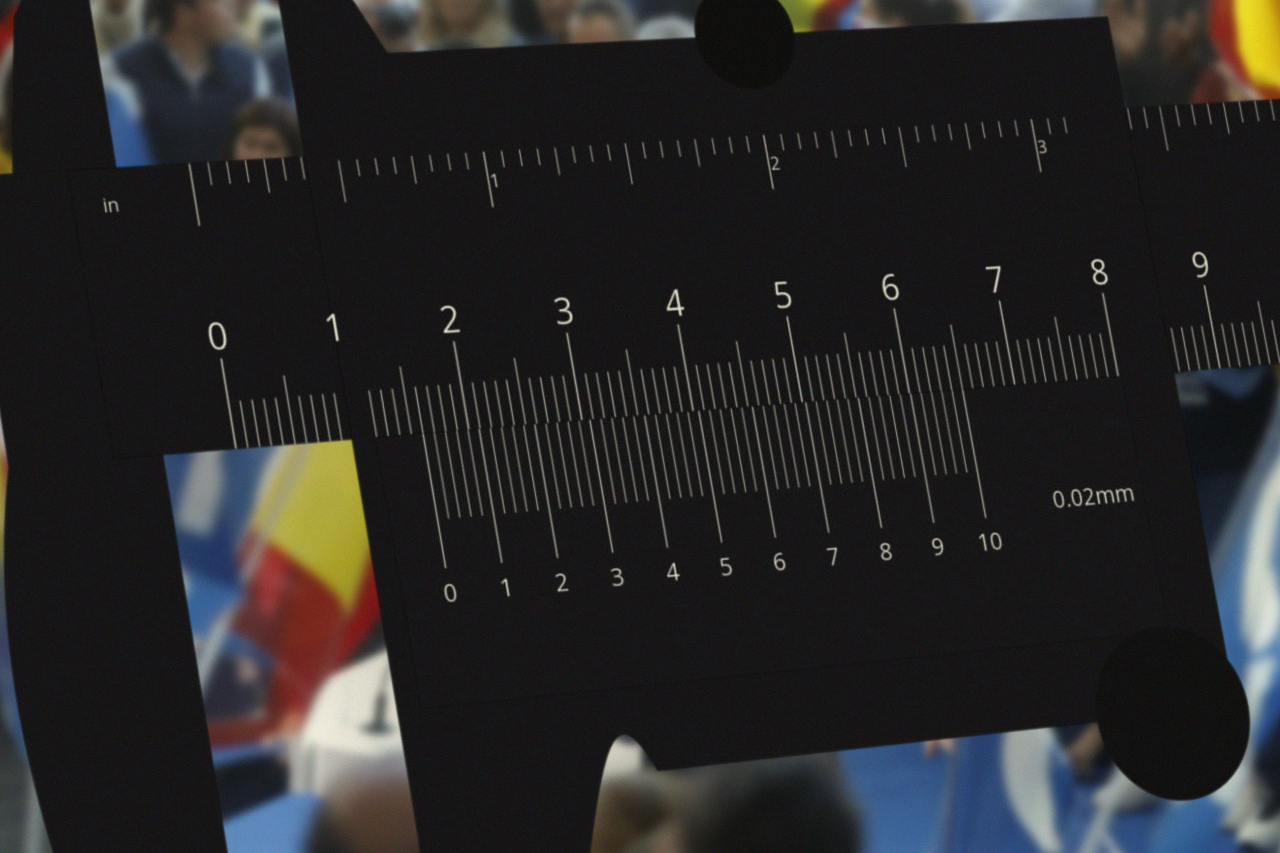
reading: mm 16.0
